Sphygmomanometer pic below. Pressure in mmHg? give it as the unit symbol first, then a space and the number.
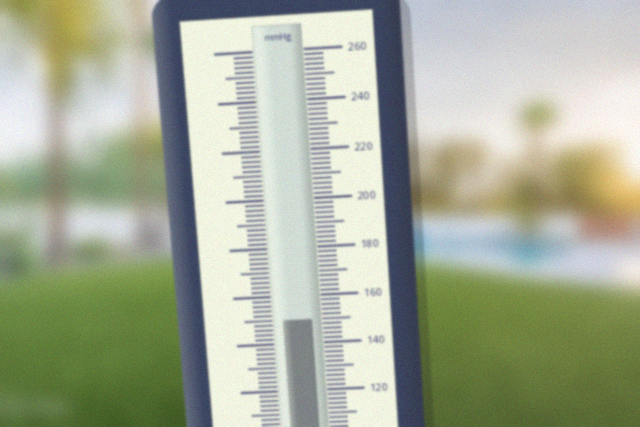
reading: mmHg 150
